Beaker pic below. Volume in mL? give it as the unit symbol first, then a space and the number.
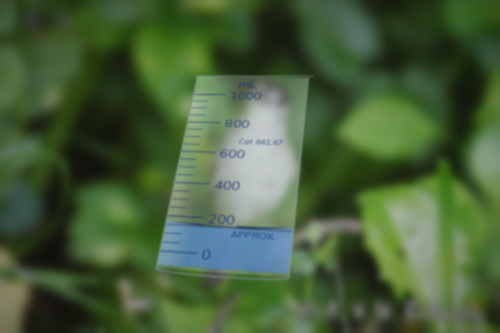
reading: mL 150
